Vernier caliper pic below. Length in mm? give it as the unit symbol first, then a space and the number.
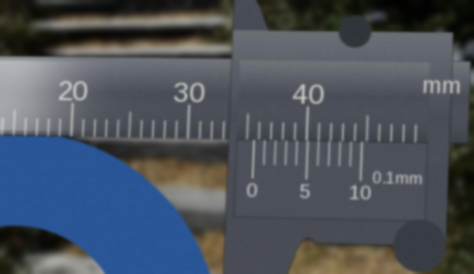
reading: mm 35.6
